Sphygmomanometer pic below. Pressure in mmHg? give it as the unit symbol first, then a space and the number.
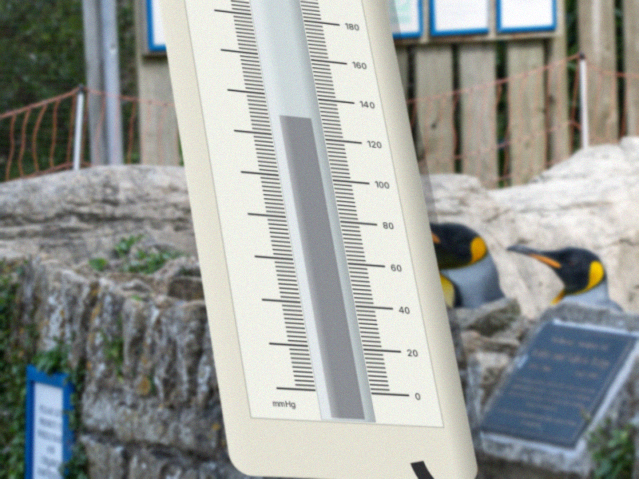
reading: mmHg 130
